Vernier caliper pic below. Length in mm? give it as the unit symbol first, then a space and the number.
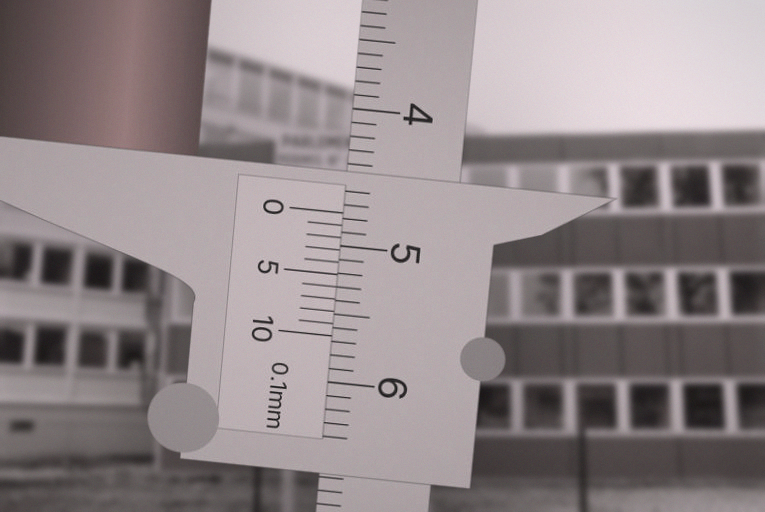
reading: mm 47.6
